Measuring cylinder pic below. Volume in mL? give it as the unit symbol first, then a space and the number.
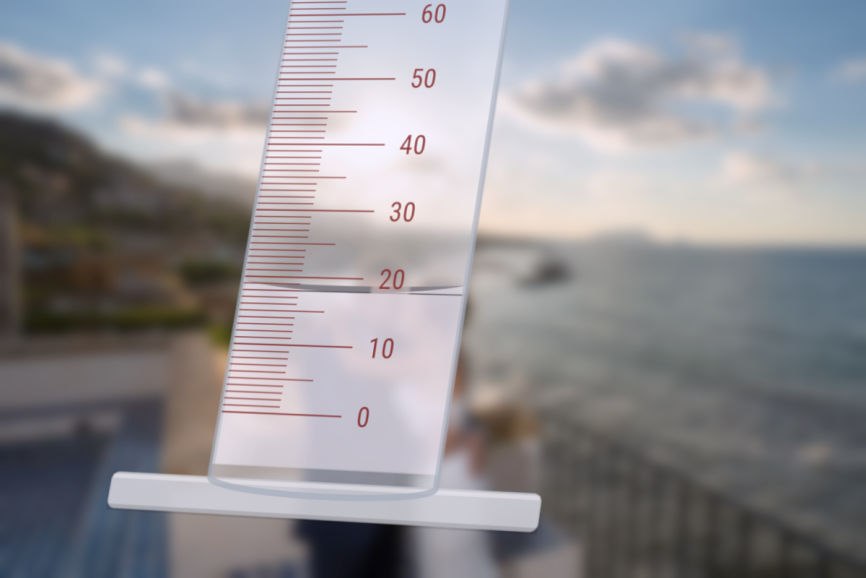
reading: mL 18
